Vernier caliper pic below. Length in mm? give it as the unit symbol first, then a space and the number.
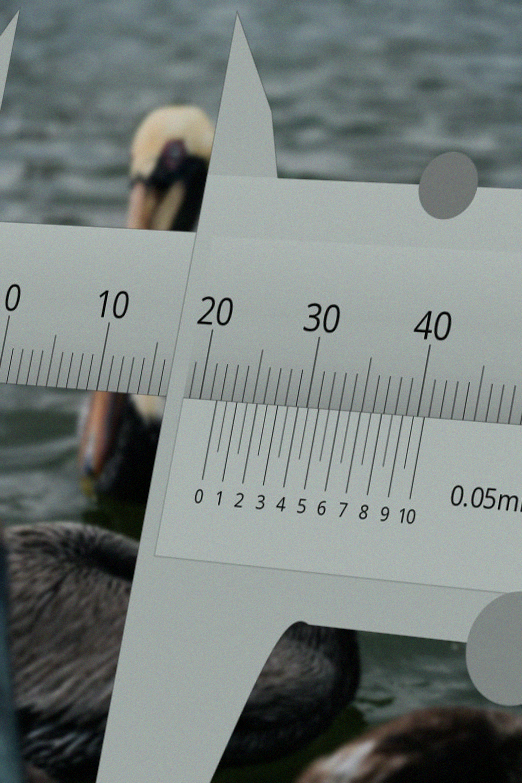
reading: mm 21.6
